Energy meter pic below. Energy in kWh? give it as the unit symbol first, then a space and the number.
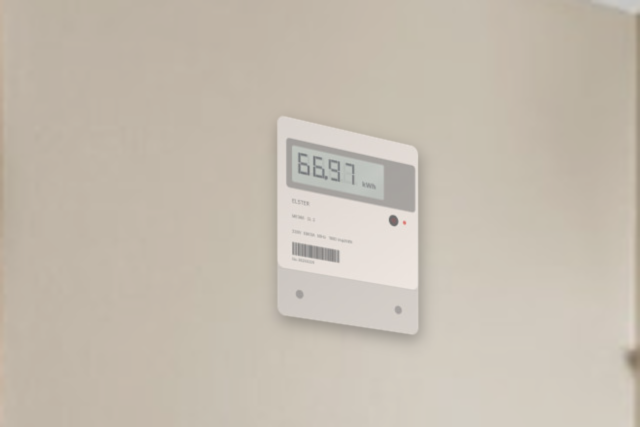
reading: kWh 66.97
